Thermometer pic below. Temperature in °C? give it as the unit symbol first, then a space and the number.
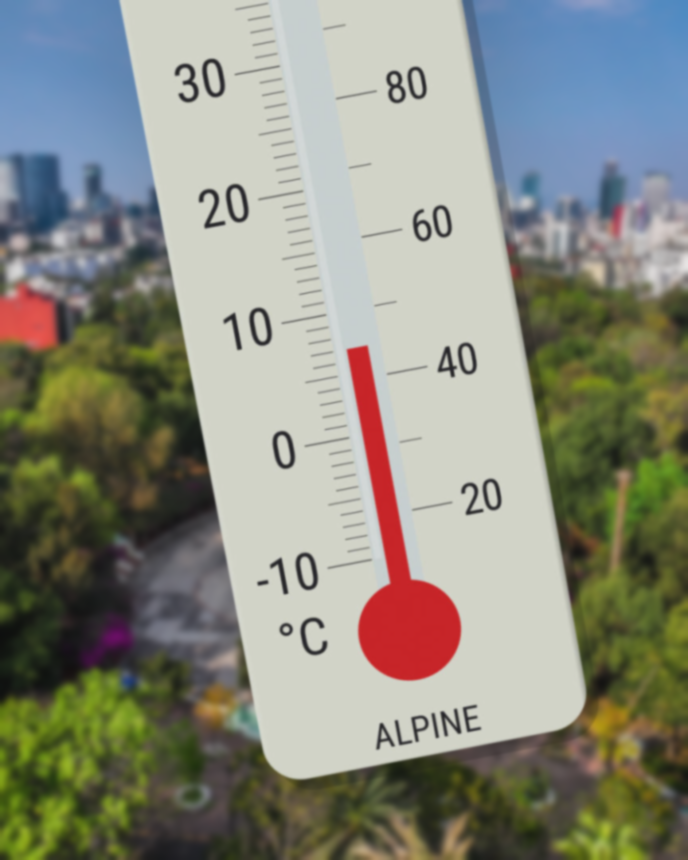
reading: °C 7
